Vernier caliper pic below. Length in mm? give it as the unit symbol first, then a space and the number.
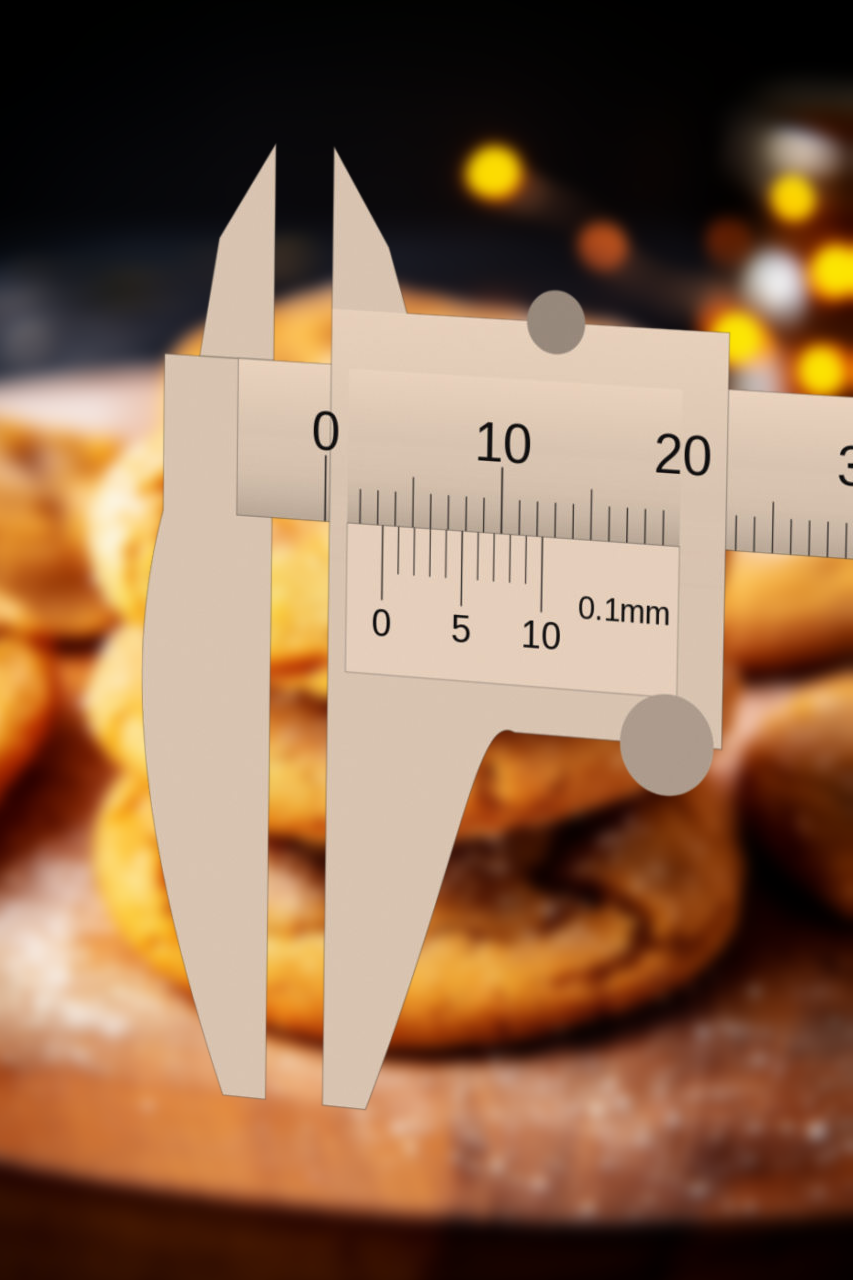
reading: mm 3.3
